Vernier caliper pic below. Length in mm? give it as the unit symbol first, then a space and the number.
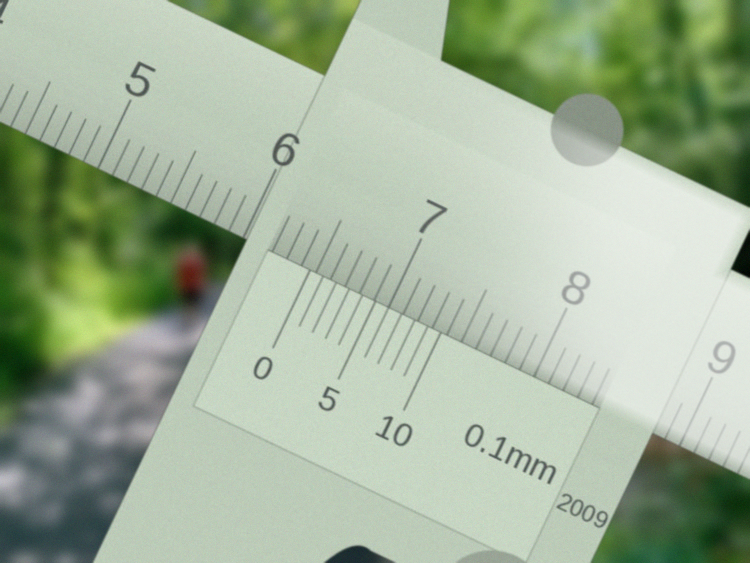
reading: mm 64.6
